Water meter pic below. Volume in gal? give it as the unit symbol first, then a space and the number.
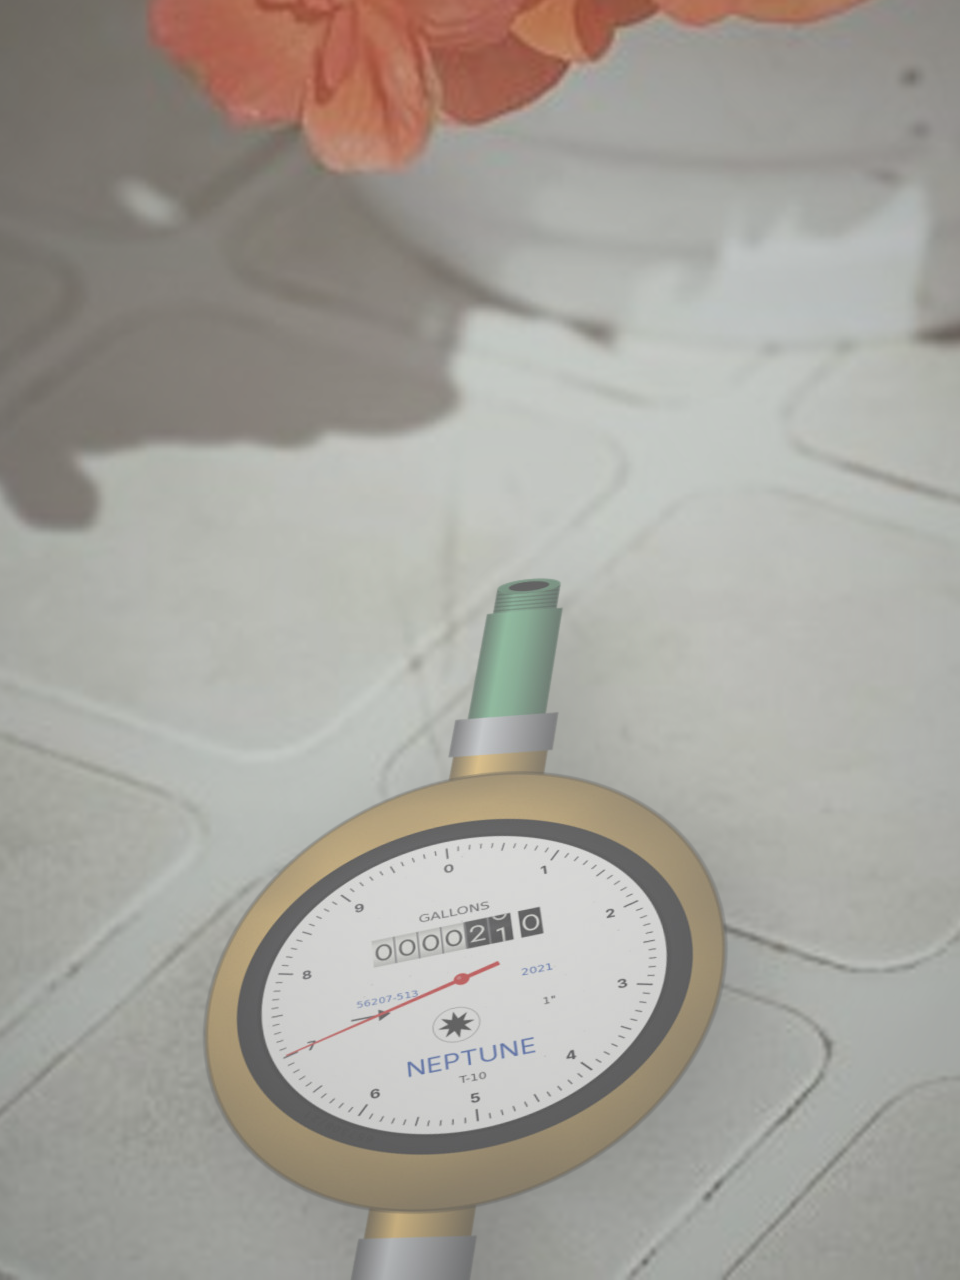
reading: gal 207.0
